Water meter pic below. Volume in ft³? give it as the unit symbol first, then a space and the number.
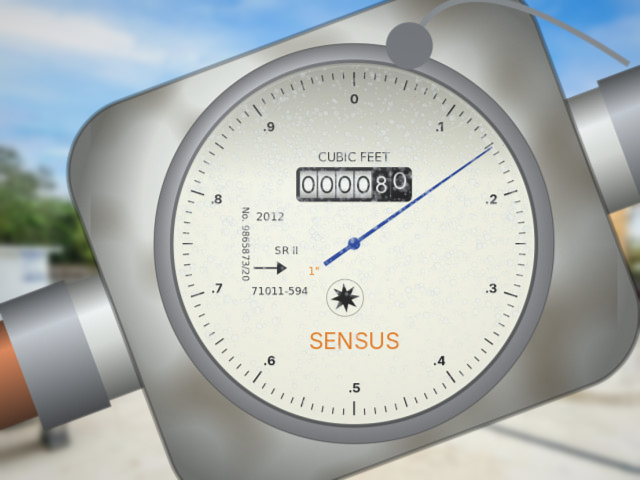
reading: ft³ 80.15
